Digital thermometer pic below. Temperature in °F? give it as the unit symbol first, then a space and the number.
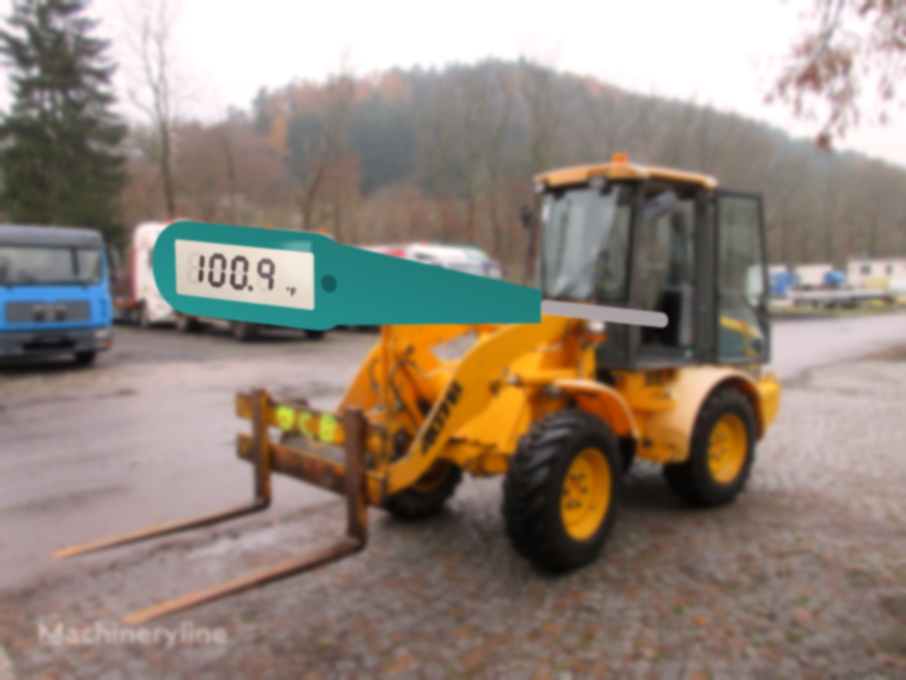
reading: °F 100.9
